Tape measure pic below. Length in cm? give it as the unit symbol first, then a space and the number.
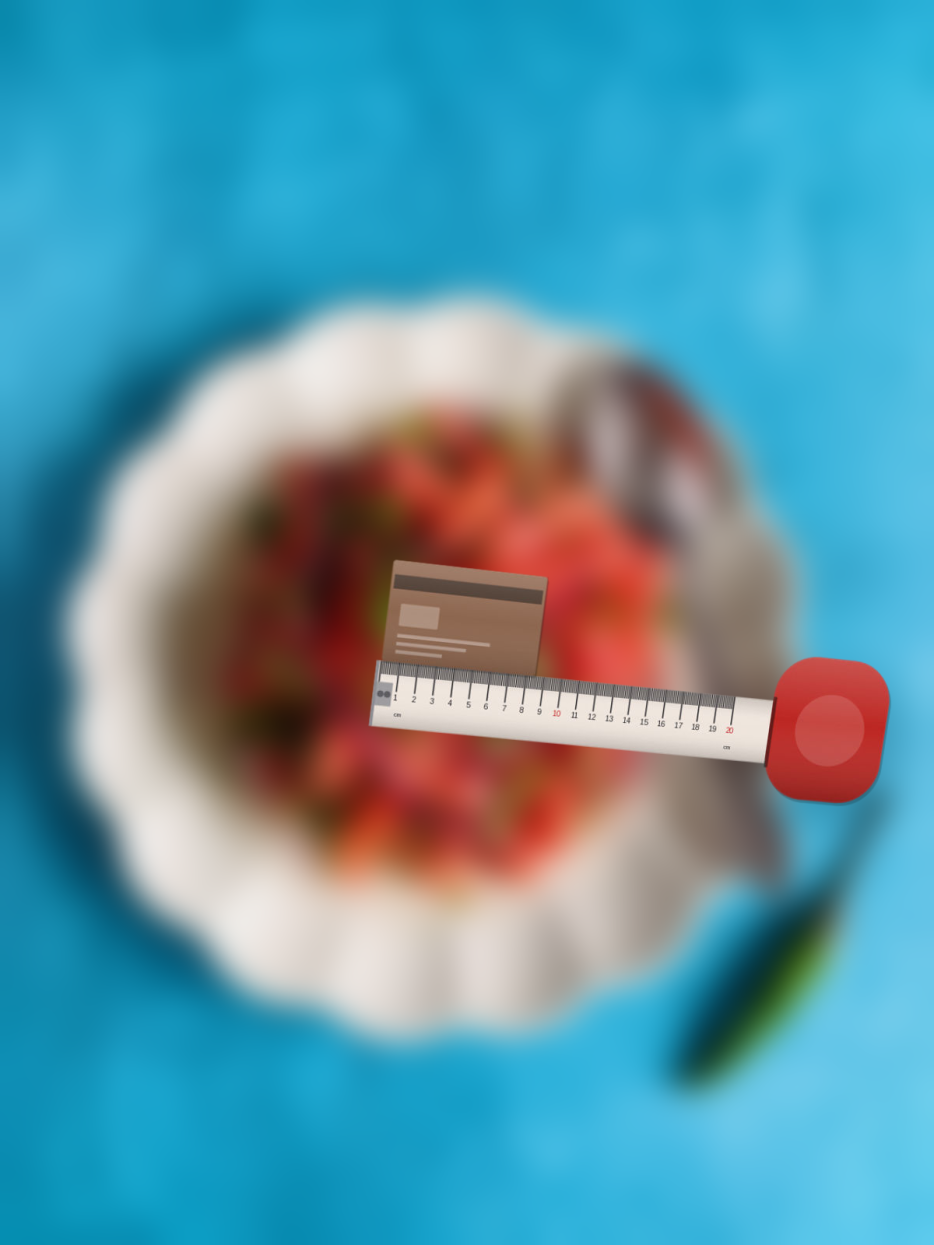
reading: cm 8.5
